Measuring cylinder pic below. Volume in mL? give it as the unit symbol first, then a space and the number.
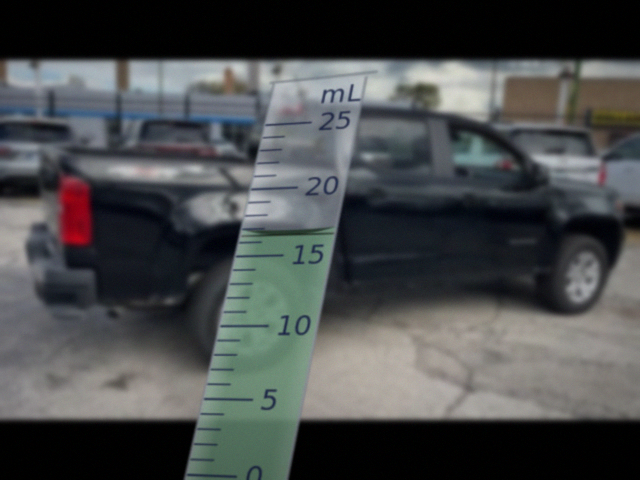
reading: mL 16.5
